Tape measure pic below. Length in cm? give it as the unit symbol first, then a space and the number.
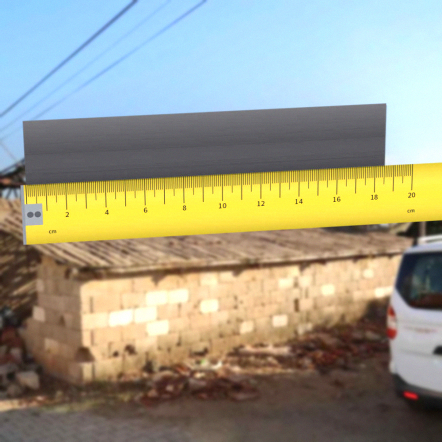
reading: cm 18.5
